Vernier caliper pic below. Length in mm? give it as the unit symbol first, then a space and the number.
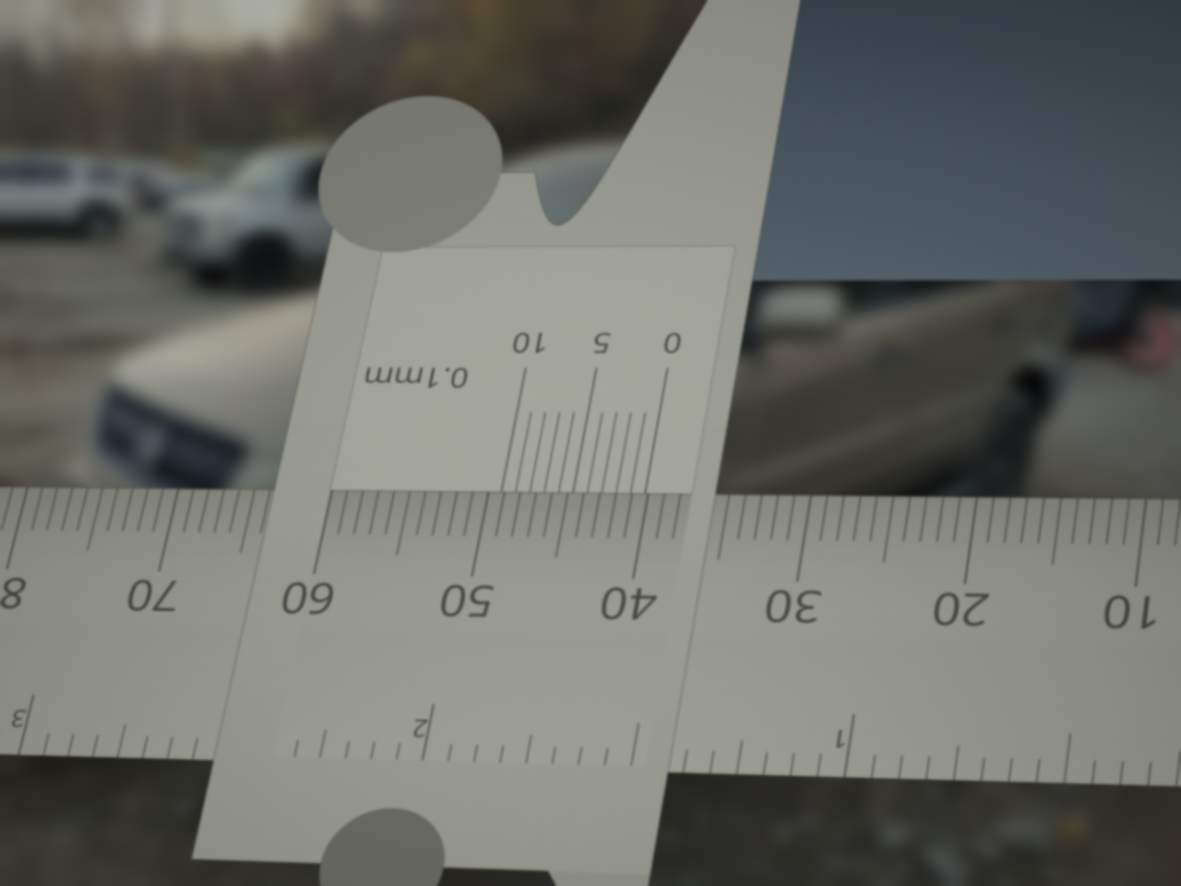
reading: mm 40.2
